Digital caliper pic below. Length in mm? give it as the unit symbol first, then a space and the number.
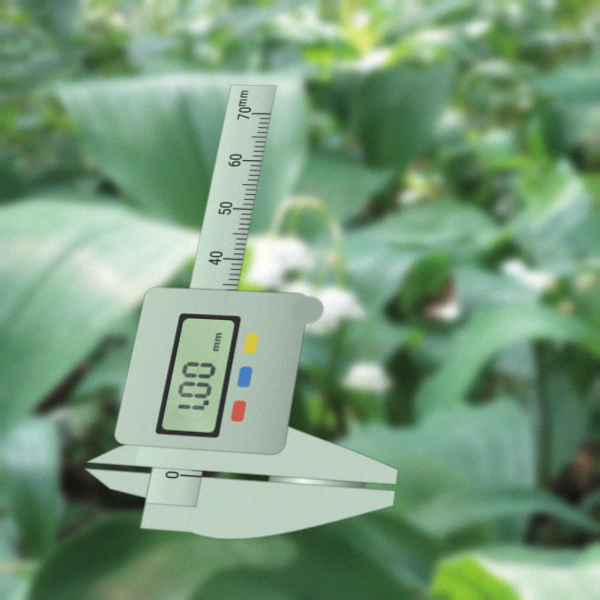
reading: mm 1.00
